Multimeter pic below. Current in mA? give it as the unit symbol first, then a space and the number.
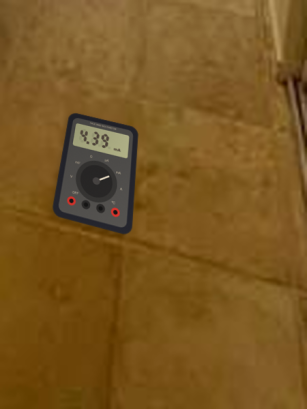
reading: mA 4.39
